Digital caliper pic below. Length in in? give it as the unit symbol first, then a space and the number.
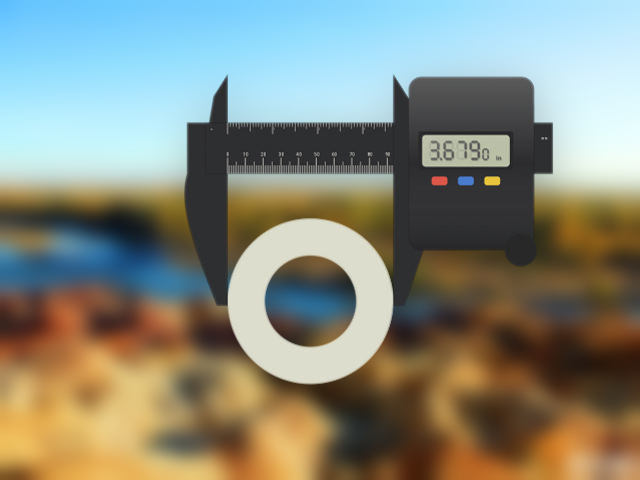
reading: in 3.6790
